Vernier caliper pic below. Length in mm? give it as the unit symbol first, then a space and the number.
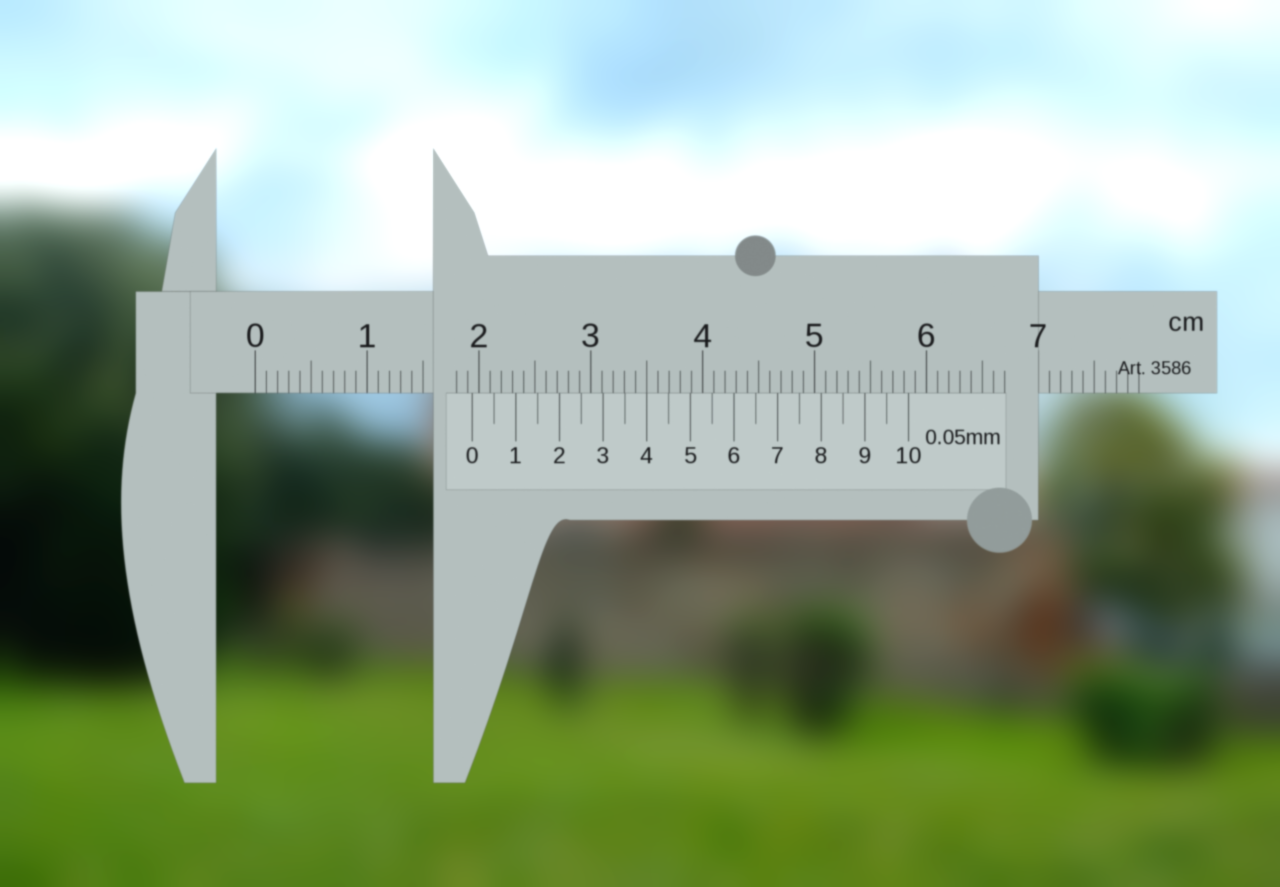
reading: mm 19.4
